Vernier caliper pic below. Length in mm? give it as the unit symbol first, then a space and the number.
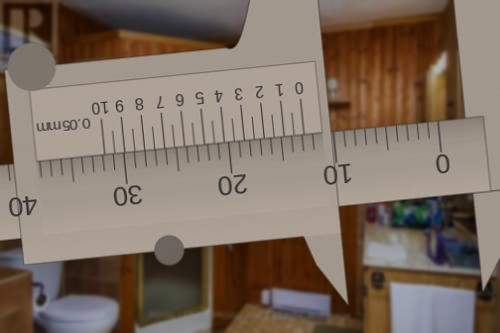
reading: mm 12.8
